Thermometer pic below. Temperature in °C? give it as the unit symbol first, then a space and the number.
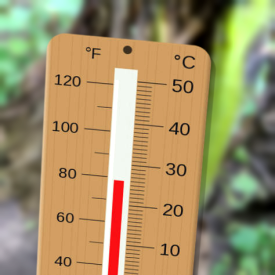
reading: °C 26
